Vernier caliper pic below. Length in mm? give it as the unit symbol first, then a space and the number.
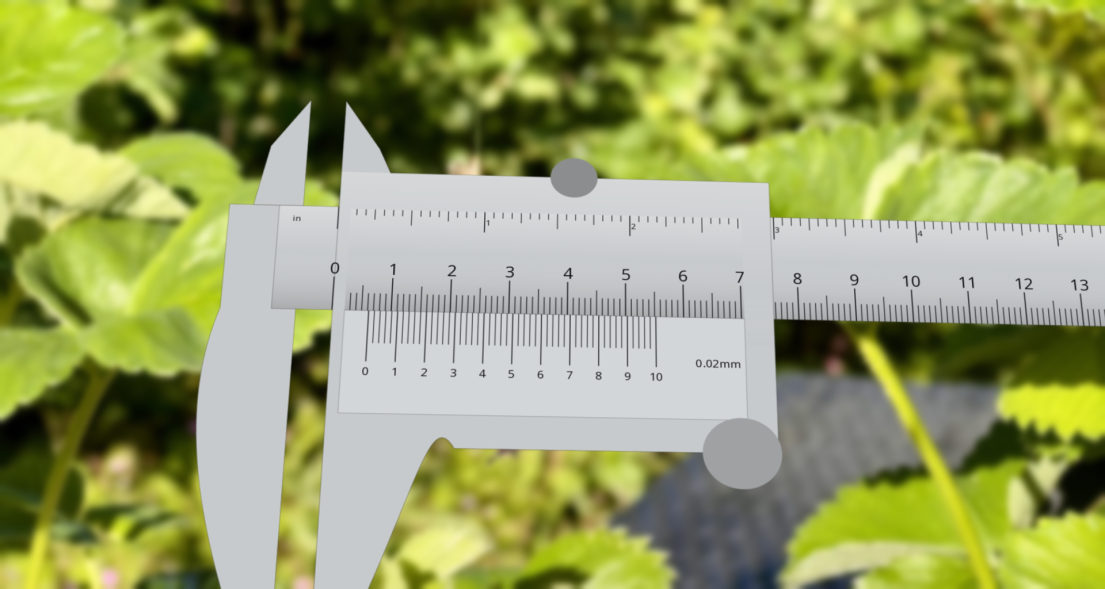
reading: mm 6.2
